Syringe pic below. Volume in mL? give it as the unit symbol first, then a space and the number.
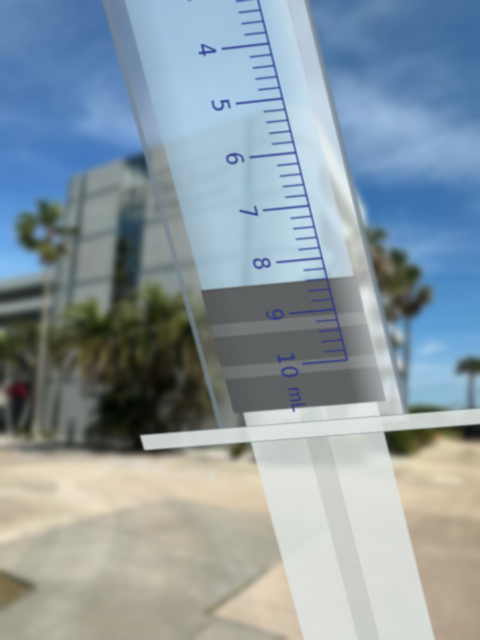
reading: mL 8.4
